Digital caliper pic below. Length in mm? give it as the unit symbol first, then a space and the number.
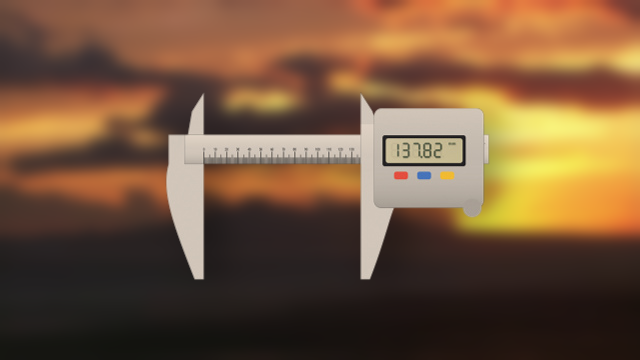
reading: mm 137.82
